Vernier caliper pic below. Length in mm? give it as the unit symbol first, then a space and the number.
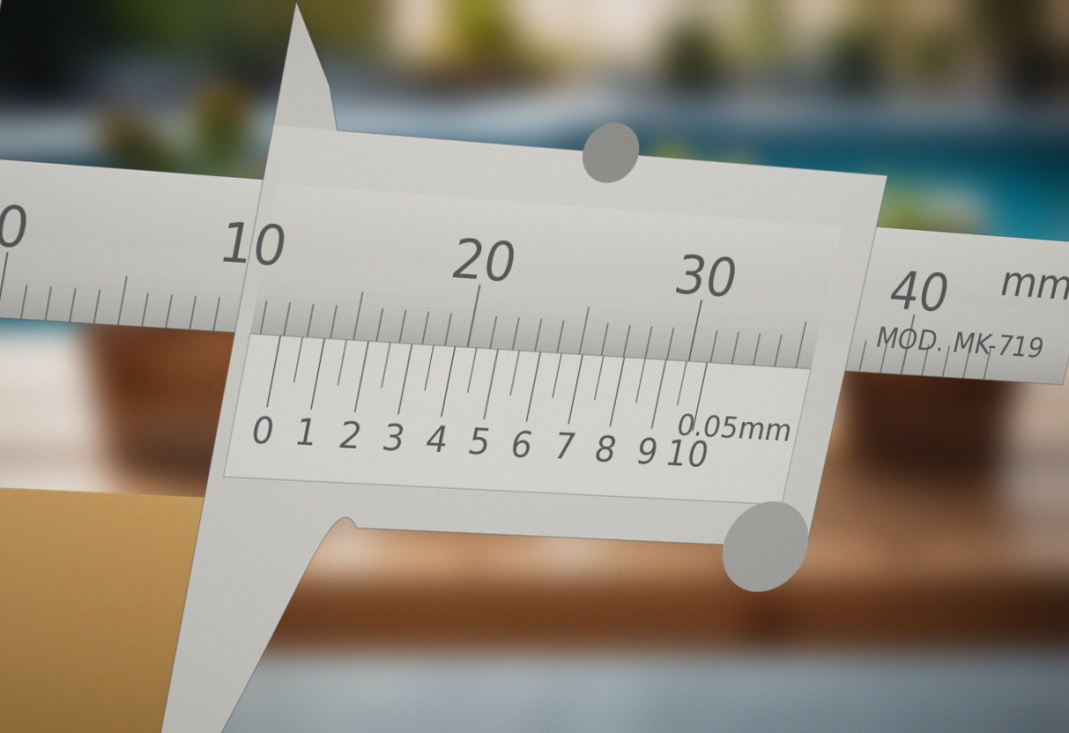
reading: mm 11.85
